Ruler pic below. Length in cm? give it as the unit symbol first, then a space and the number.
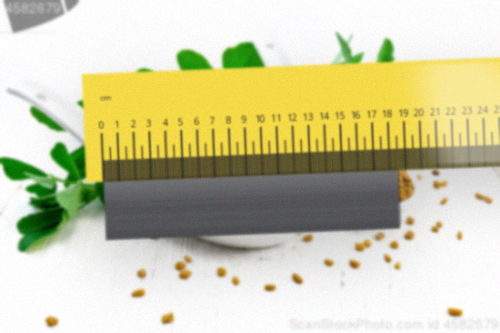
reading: cm 18.5
